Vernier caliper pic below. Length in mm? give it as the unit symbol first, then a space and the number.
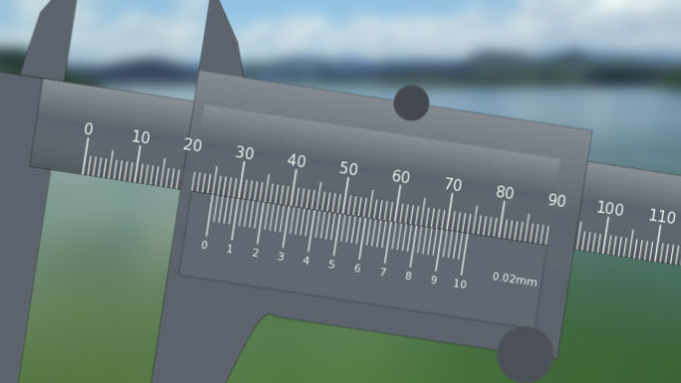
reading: mm 25.0
